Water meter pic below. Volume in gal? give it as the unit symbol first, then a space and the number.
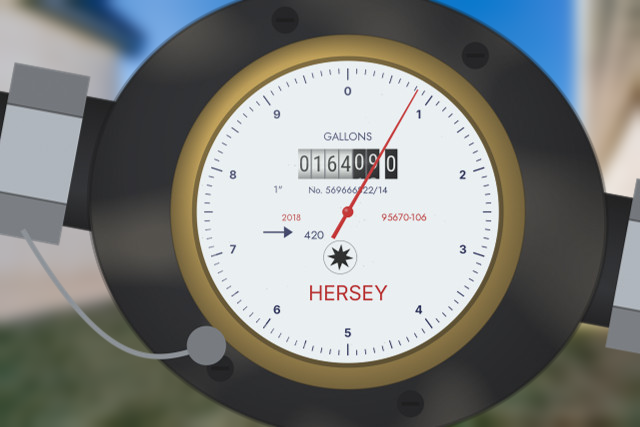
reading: gal 164090.8
